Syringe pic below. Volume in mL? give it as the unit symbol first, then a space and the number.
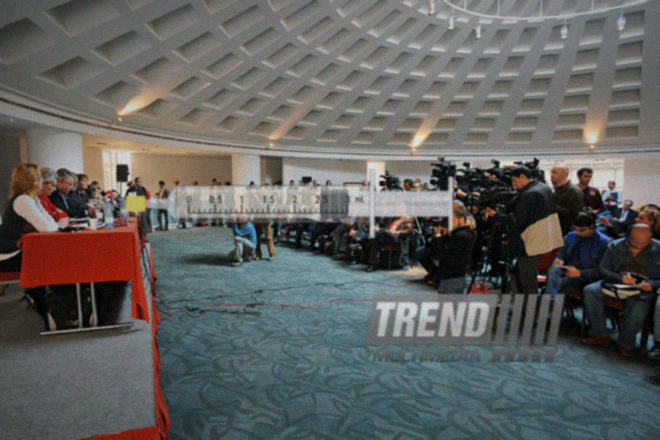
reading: mL 2.5
